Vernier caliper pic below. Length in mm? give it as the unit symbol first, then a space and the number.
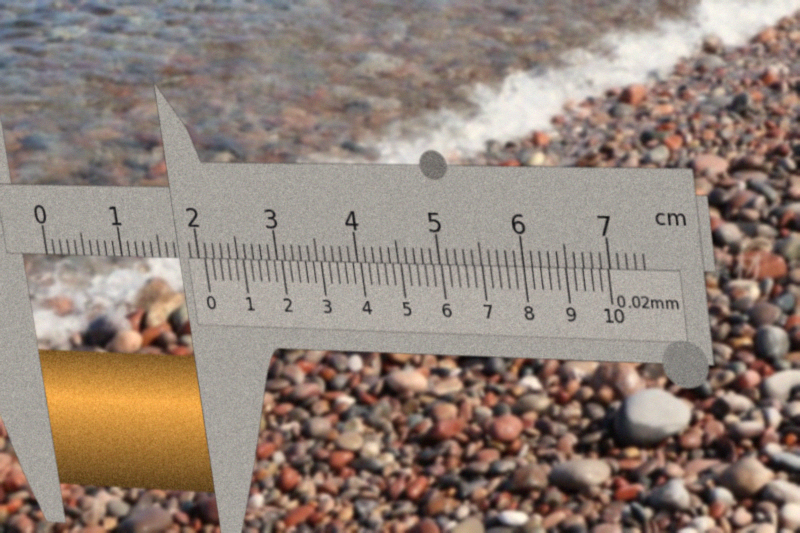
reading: mm 20.8
